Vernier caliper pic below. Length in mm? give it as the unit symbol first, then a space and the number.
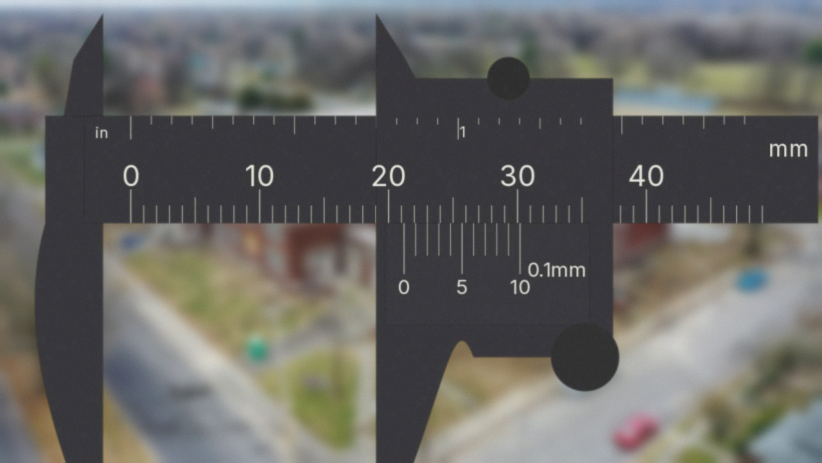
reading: mm 21.2
